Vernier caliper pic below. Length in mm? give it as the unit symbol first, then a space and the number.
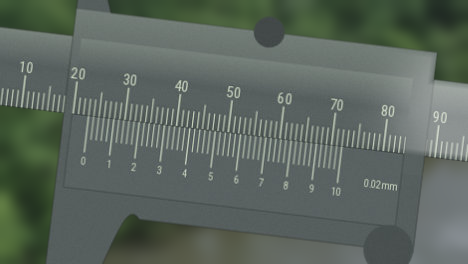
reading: mm 23.0
